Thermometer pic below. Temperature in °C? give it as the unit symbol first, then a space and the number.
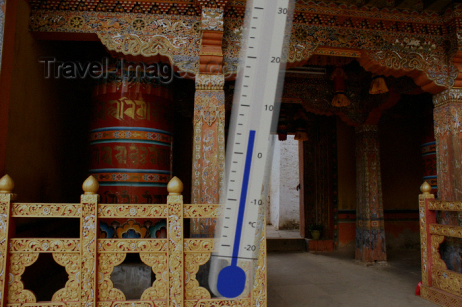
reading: °C 5
